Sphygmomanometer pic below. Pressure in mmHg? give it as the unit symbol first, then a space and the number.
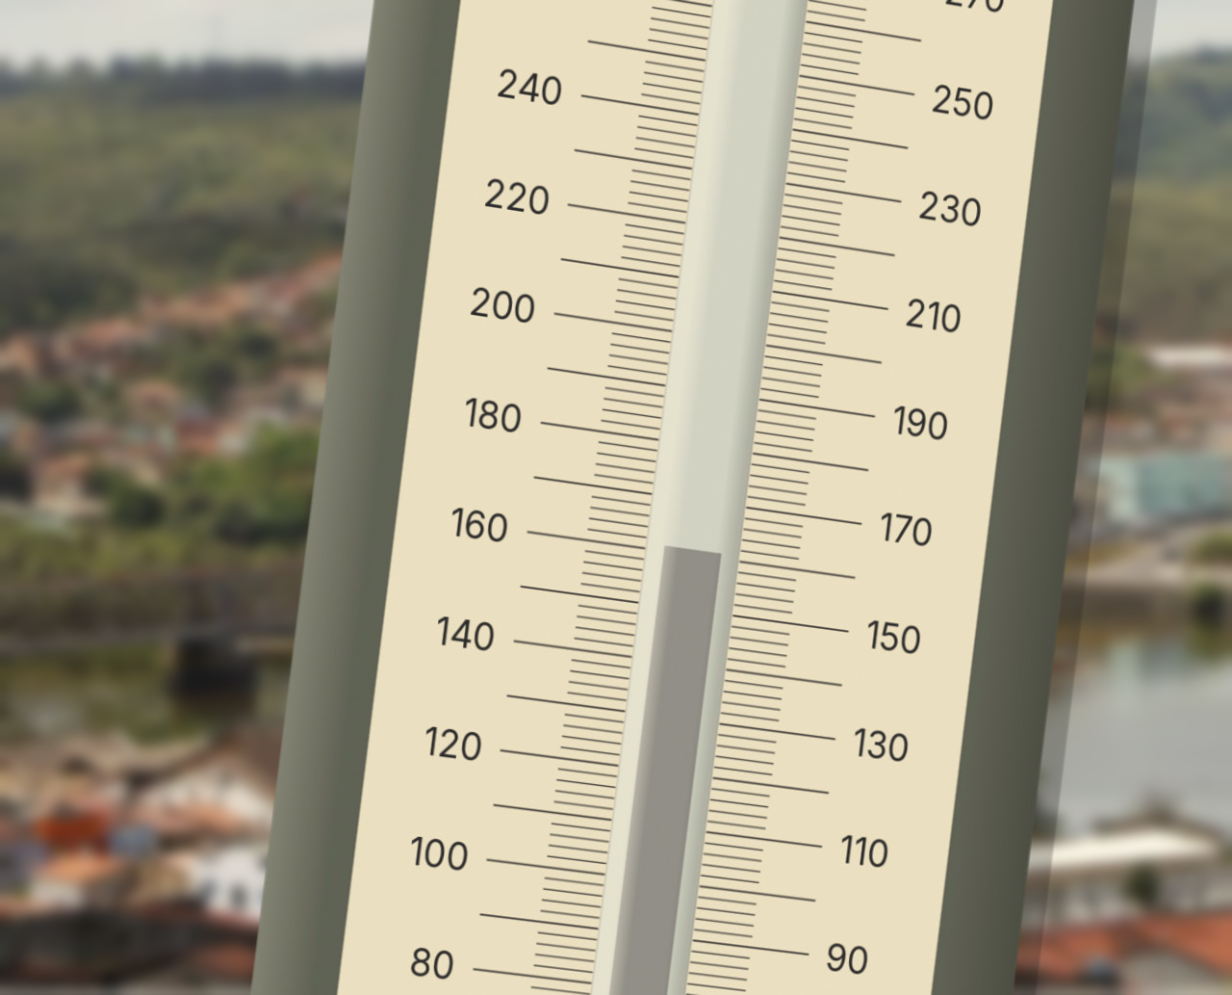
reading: mmHg 161
